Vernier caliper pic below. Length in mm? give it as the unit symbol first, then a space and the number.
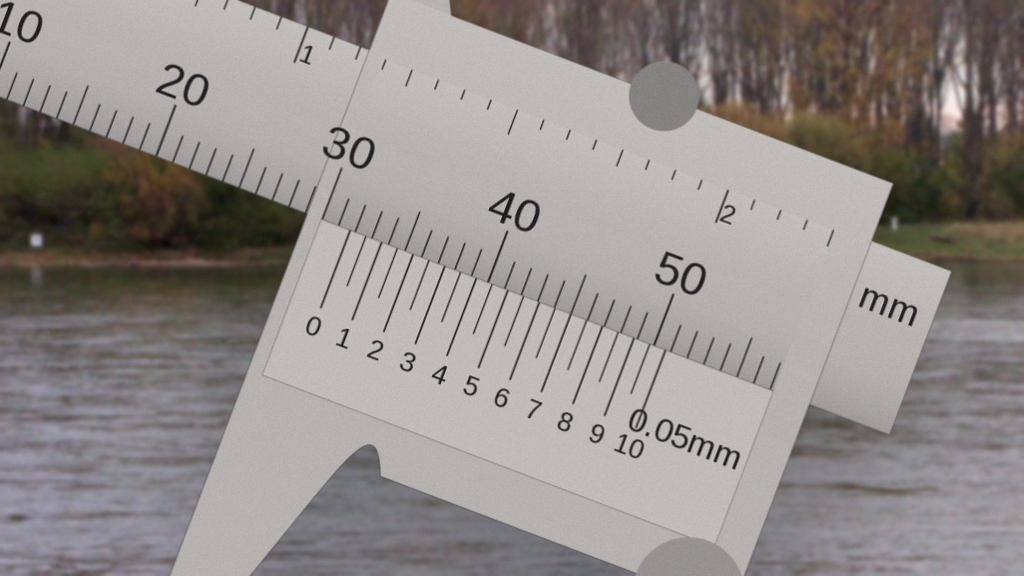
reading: mm 31.7
